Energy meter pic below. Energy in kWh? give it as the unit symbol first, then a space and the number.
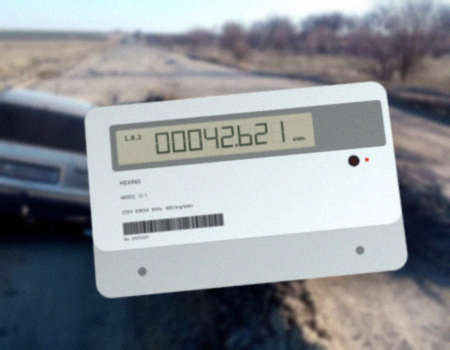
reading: kWh 42.621
